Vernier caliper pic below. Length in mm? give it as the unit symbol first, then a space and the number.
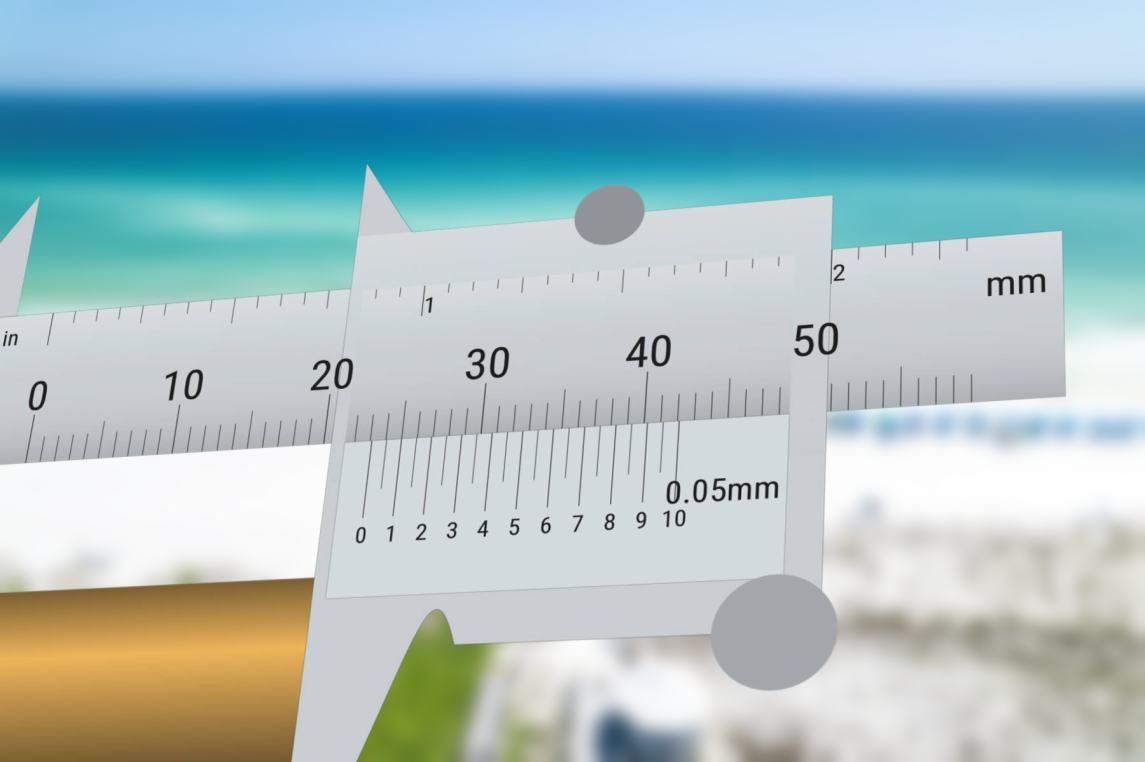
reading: mm 23.1
